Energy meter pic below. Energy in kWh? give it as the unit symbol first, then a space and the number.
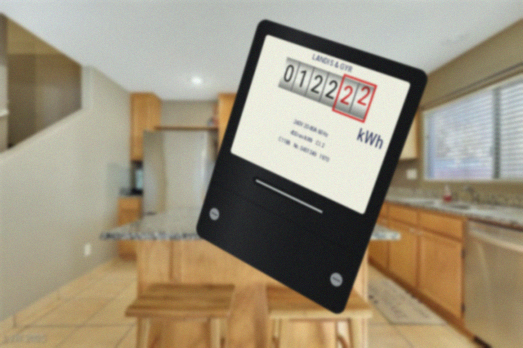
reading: kWh 122.22
